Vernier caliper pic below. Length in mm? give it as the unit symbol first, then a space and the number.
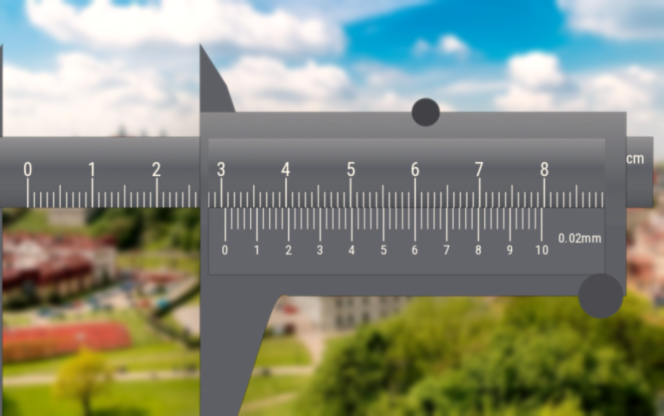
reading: mm 30.6
